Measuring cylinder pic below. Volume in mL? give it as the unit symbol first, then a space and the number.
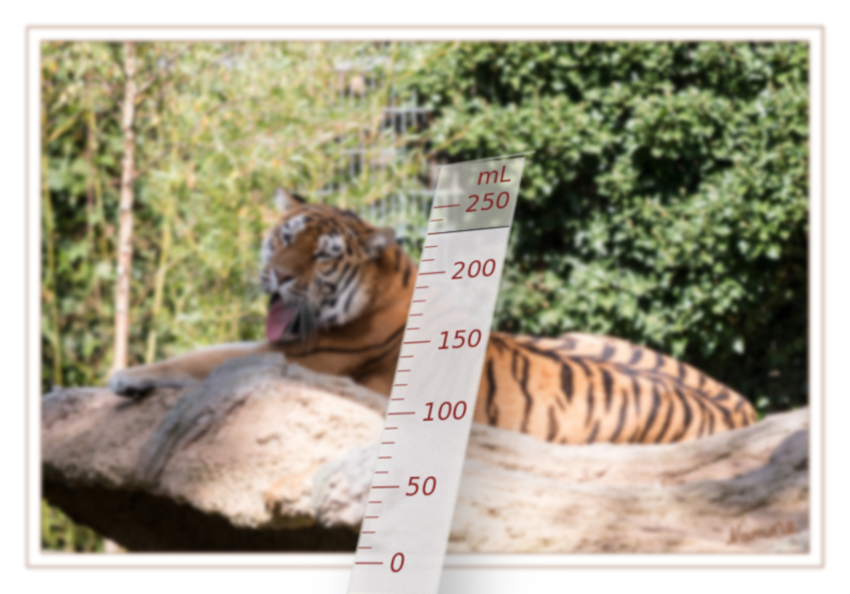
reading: mL 230
